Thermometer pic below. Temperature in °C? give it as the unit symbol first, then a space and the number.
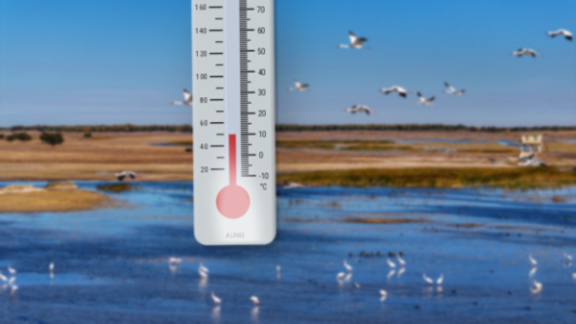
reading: °C 10
